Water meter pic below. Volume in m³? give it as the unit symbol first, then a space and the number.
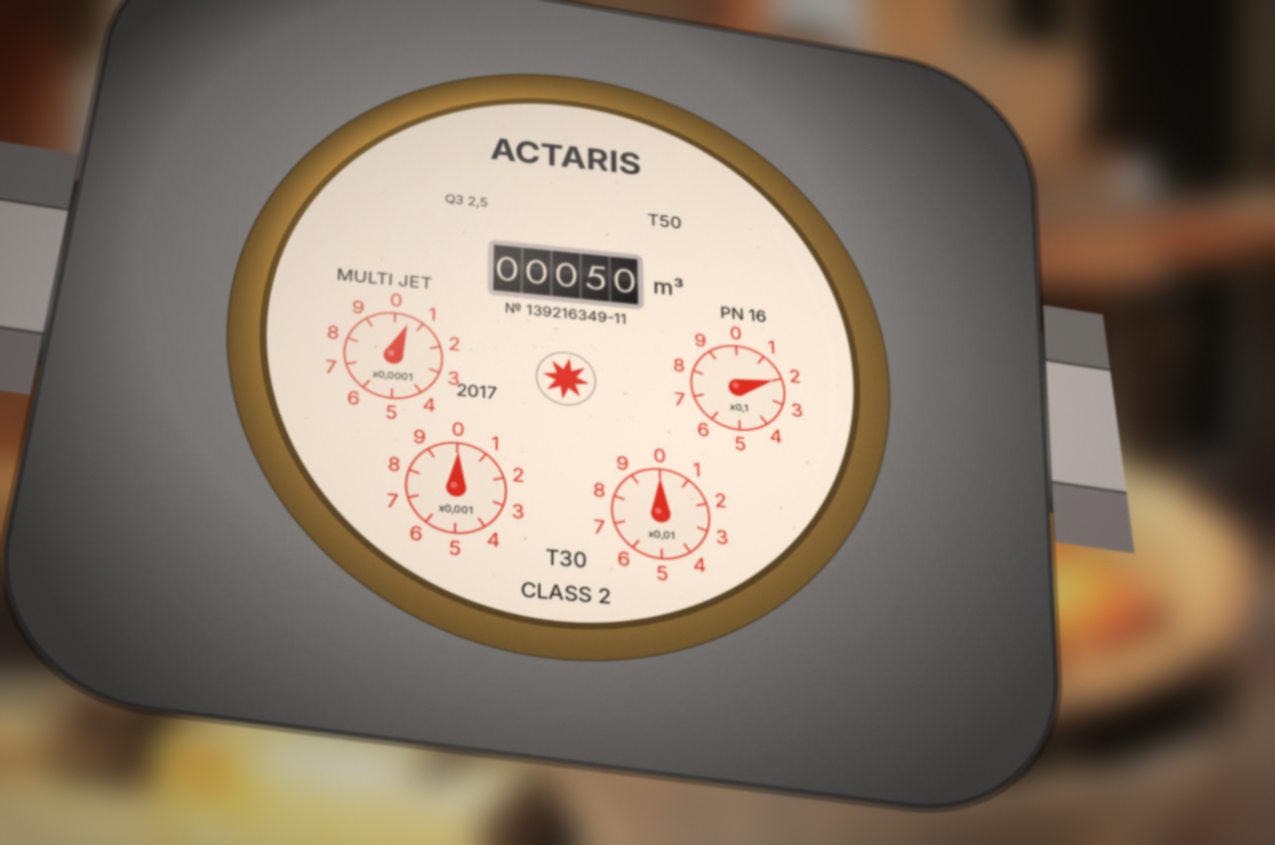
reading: m³ 50.2000
